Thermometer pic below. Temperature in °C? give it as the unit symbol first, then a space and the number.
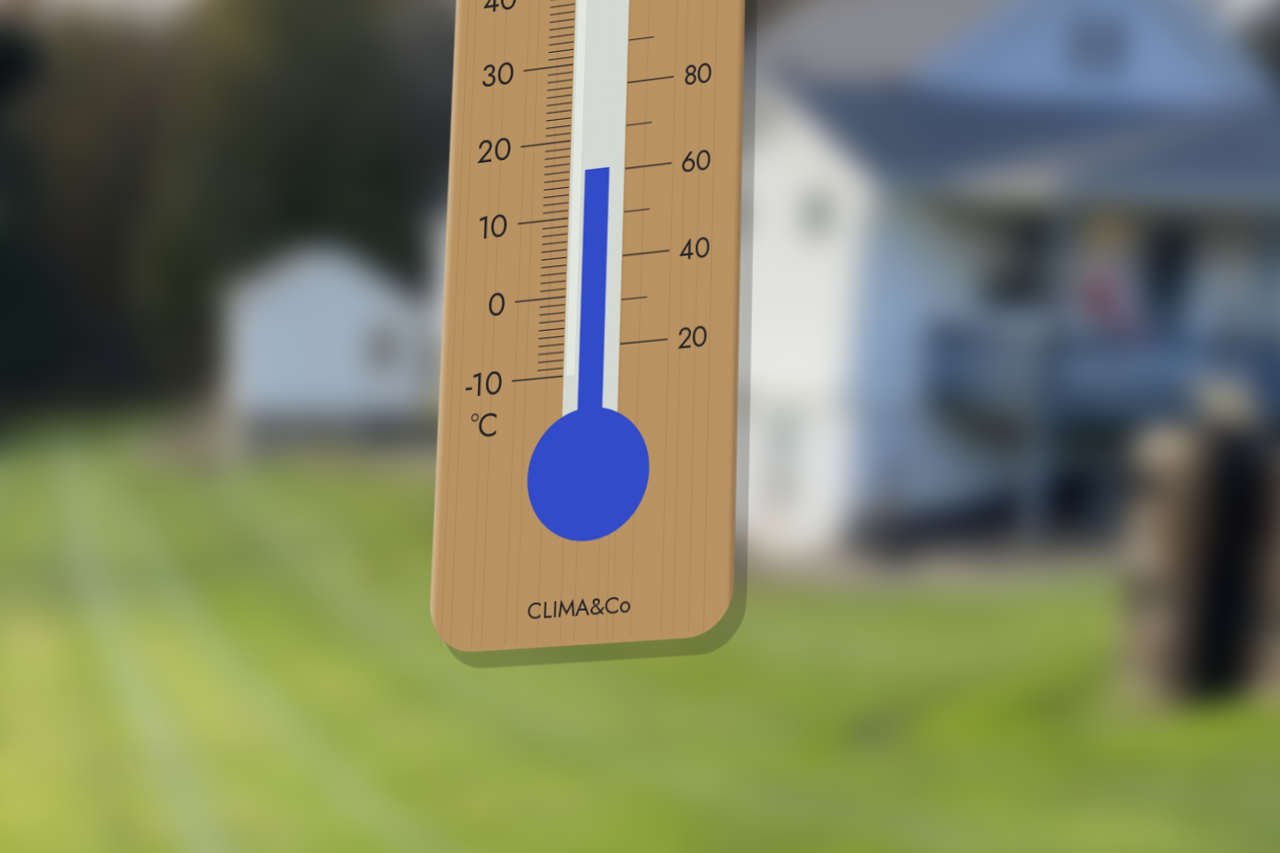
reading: °C 16
